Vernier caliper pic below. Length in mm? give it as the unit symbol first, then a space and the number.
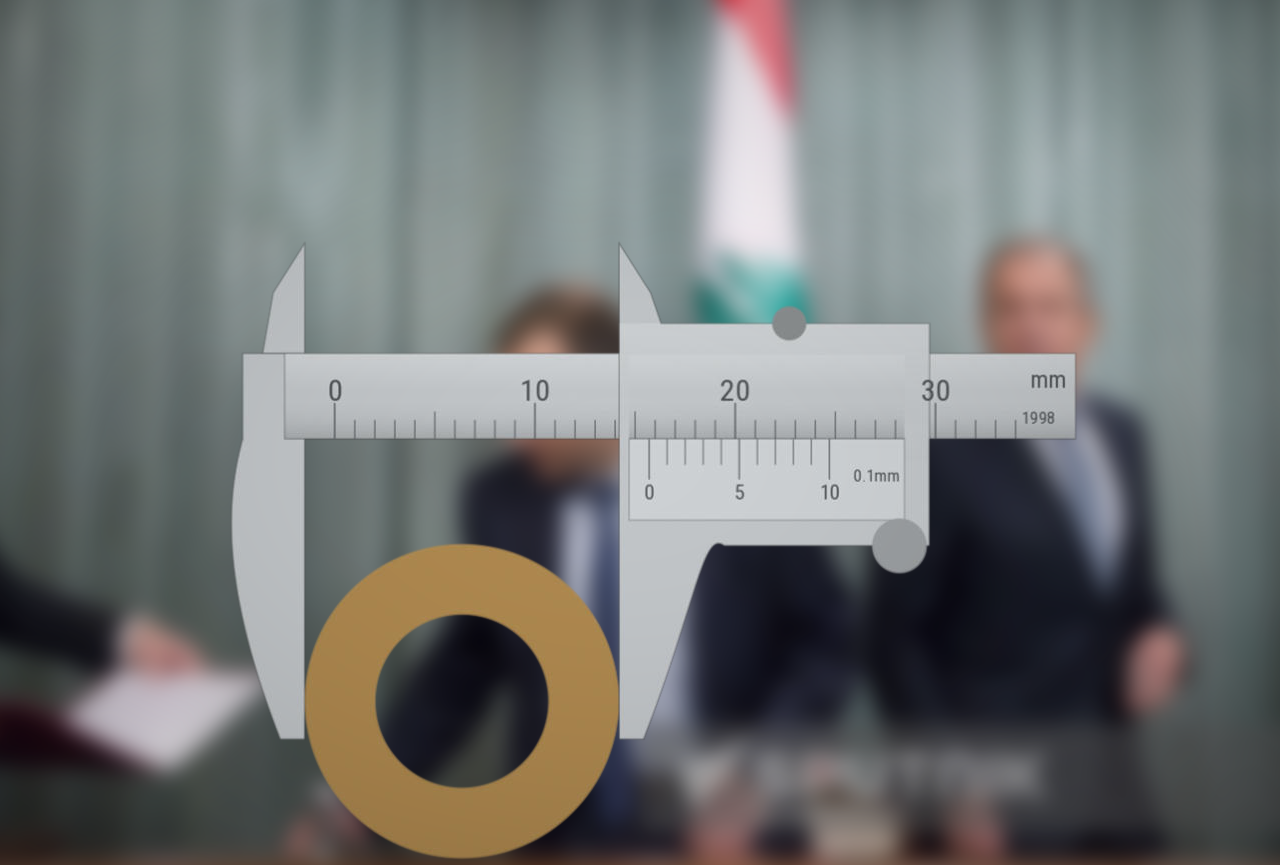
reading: mm 15.7
